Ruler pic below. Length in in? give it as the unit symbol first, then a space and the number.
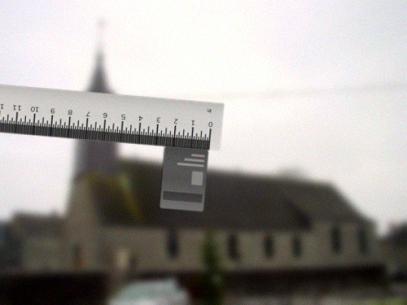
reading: in 2.5
